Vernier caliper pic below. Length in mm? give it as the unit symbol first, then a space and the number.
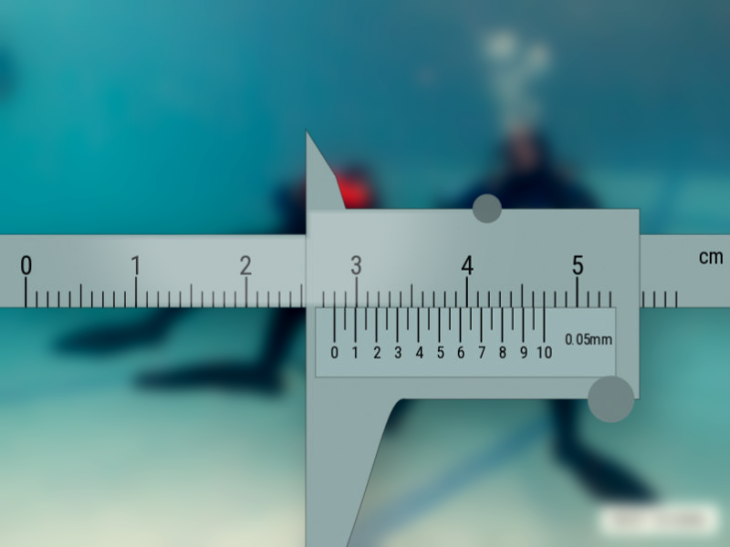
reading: mm 28.0
